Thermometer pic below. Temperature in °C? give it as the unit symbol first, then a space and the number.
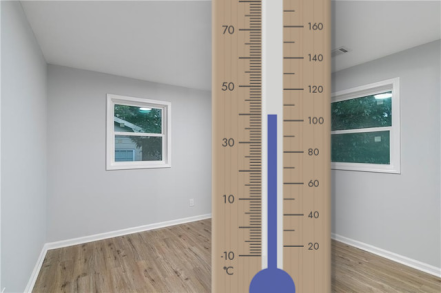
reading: °C 40
